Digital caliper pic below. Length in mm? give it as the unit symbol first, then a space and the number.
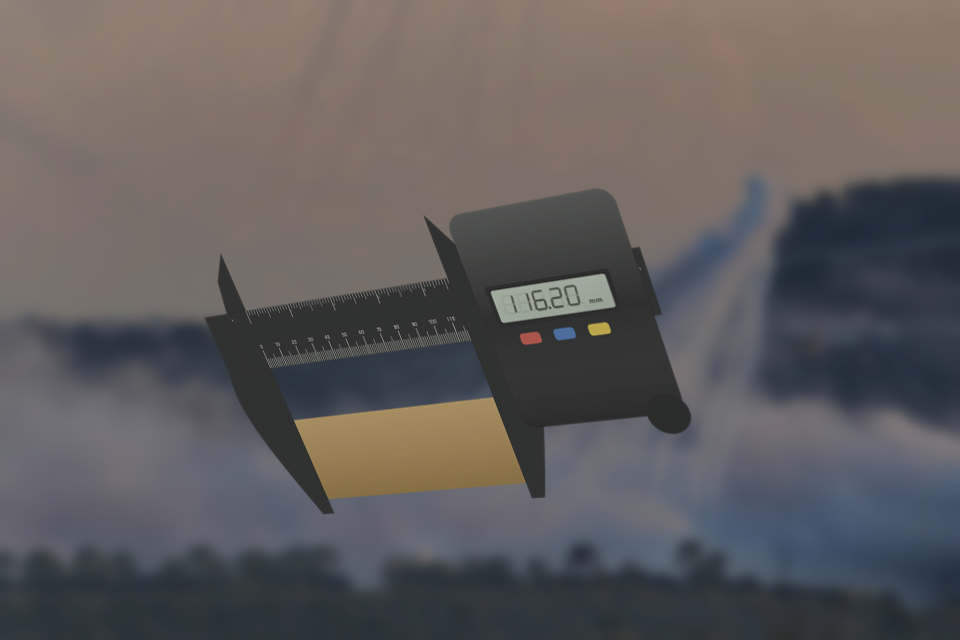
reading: mm 116.20
